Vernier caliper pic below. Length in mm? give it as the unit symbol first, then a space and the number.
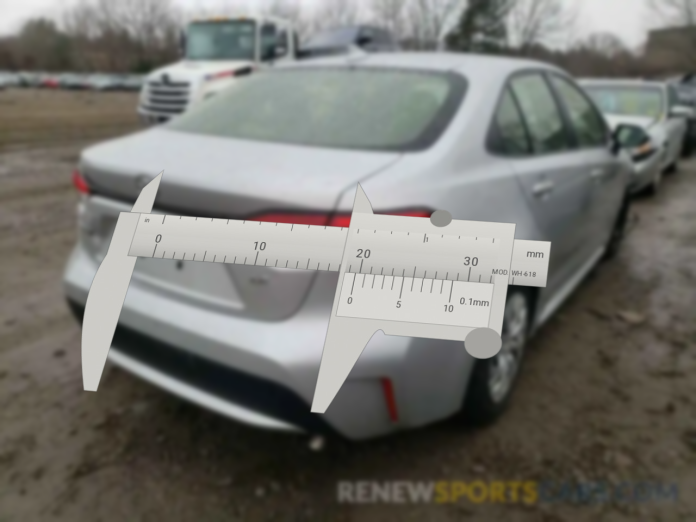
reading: mm 19.6
